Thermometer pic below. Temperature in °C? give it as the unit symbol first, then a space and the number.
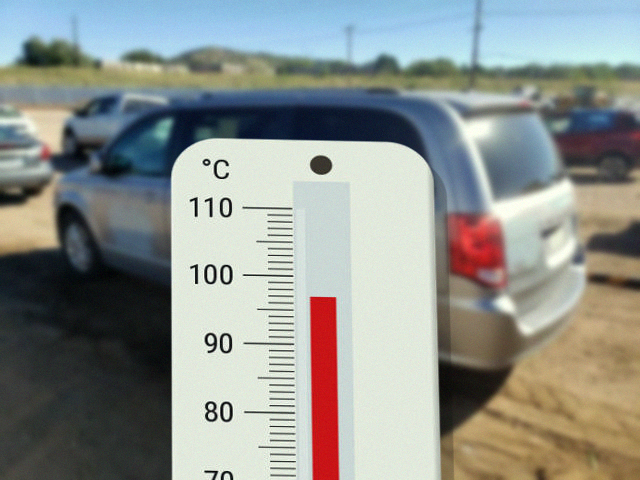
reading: °C 97
